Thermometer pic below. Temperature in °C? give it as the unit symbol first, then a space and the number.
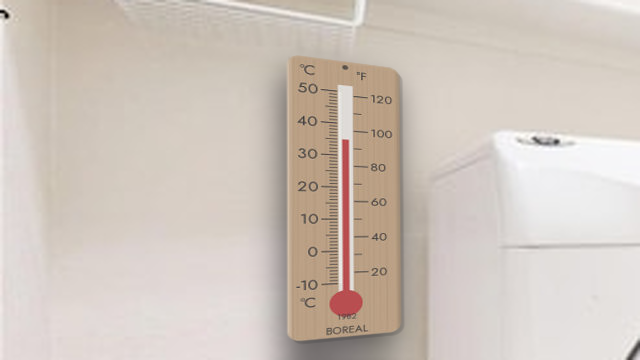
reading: °C 35
